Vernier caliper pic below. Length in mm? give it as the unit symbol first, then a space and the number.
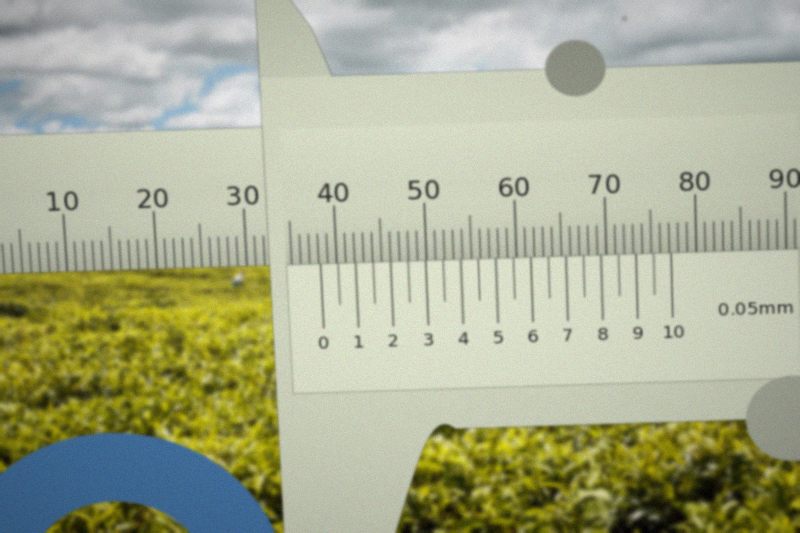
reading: mm 38.2
